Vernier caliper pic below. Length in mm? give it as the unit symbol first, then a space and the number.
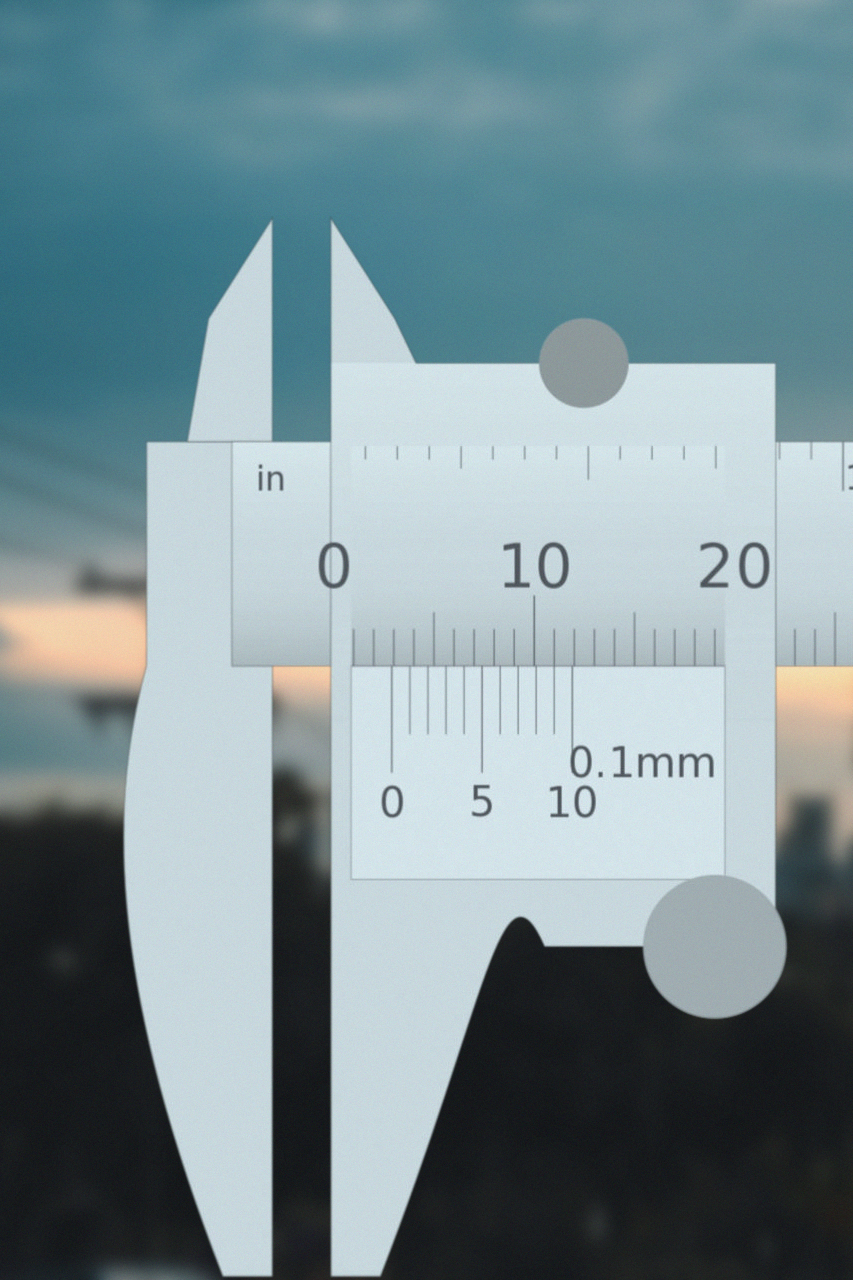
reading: mm 2.9
